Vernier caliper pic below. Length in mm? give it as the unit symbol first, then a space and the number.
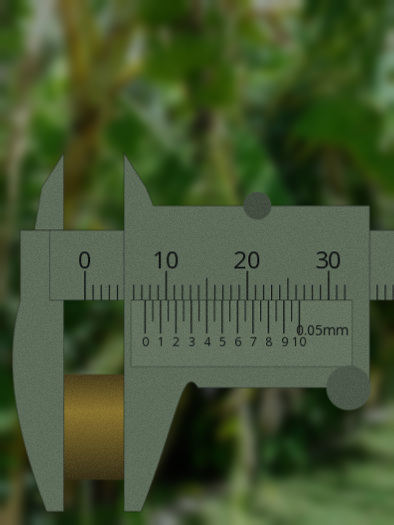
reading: mm 7.4
